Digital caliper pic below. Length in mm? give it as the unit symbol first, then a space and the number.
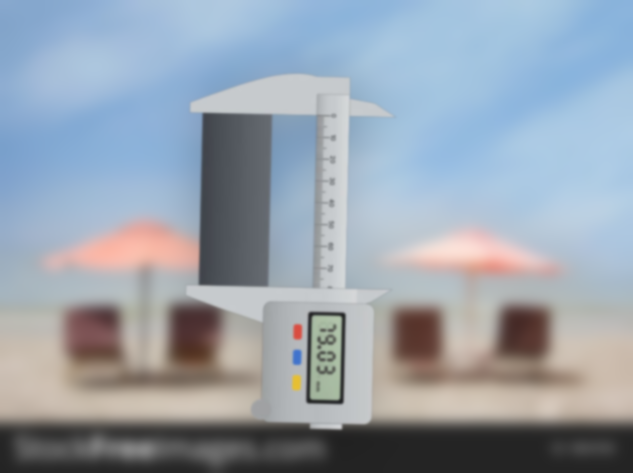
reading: mm 79.03
